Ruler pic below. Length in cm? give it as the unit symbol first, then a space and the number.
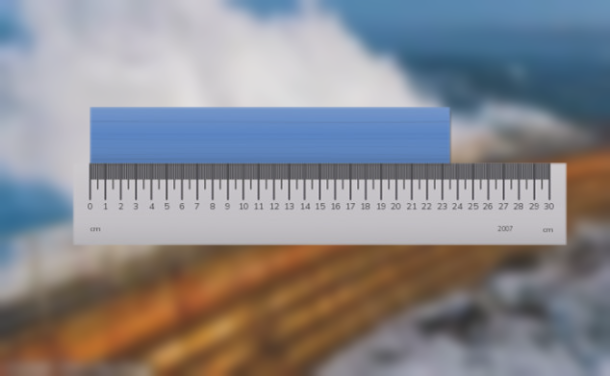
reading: cm 23.5
